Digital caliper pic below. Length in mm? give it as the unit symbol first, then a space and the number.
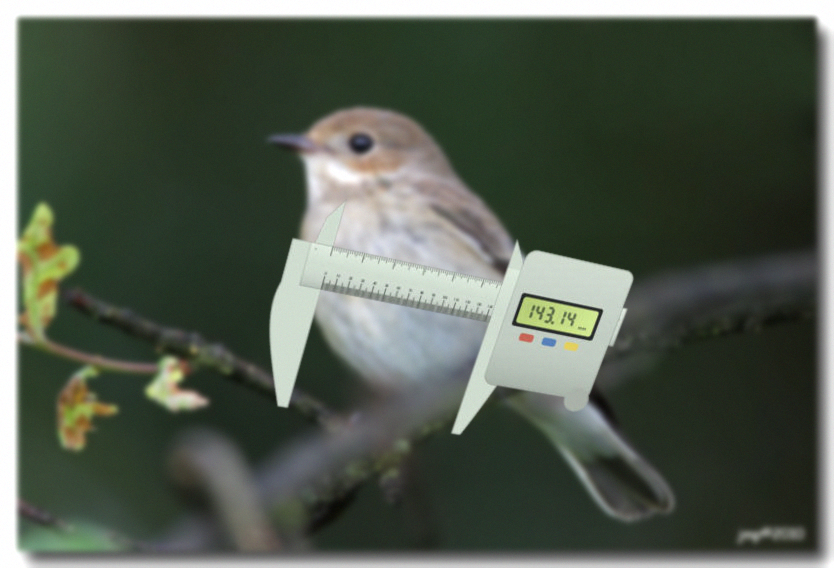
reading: mm 143.14
